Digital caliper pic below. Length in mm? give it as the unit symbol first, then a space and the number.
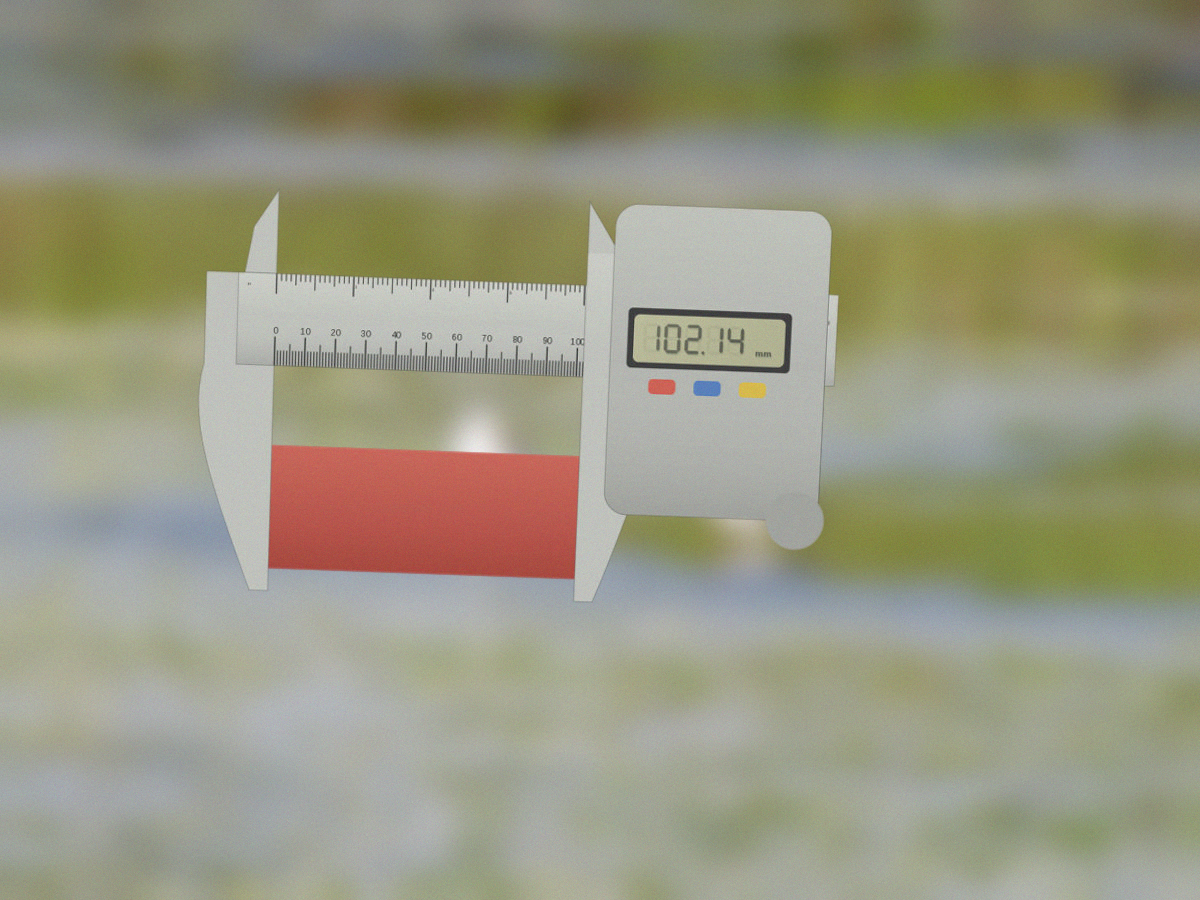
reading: mm 102.14
